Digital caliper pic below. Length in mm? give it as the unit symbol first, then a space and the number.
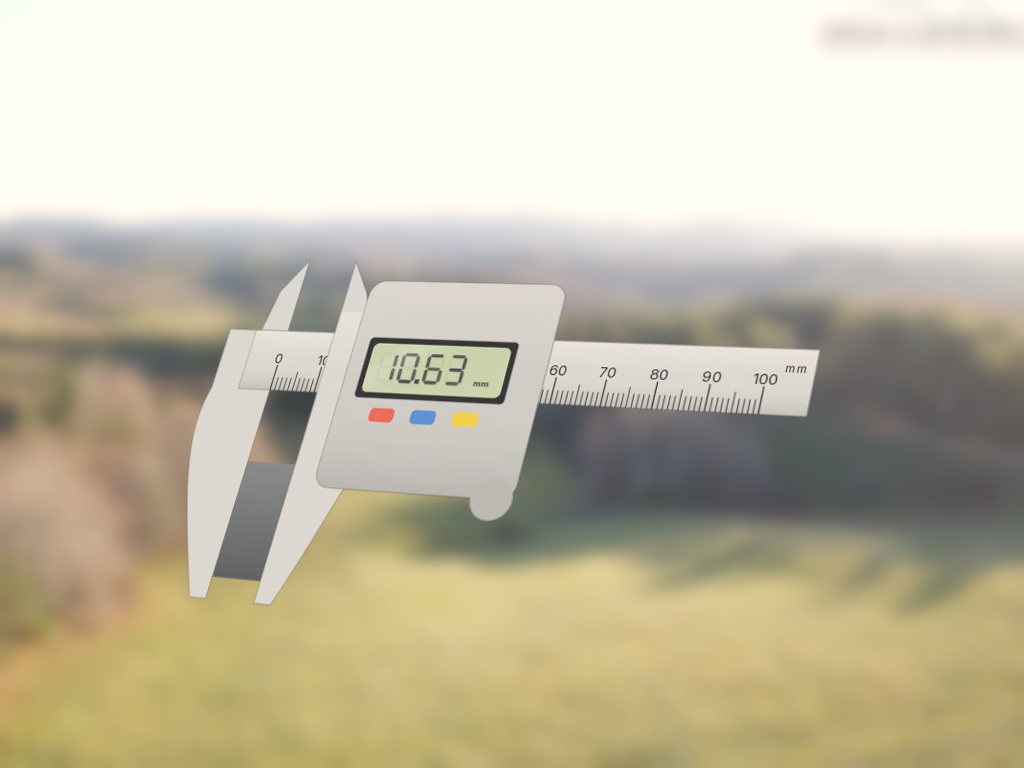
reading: mm 10.63
